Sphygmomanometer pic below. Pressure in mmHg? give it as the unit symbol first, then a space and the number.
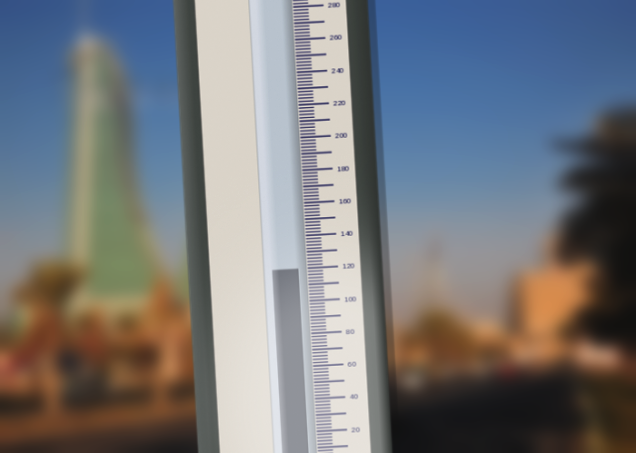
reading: mmHg 120
